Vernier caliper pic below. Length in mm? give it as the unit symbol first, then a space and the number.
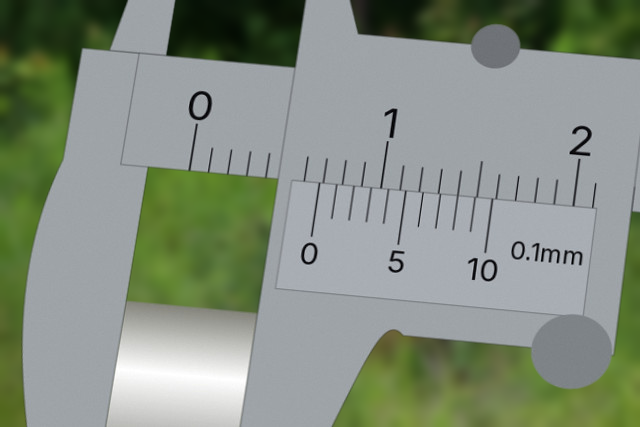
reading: mm 6.8
